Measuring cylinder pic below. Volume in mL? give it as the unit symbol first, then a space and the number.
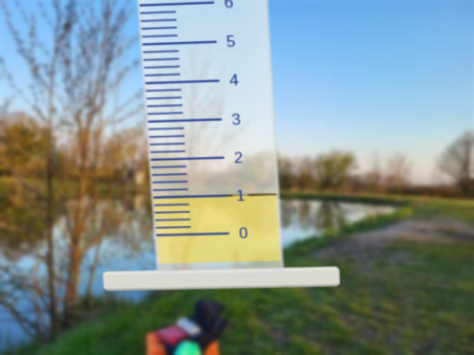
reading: mL 1
